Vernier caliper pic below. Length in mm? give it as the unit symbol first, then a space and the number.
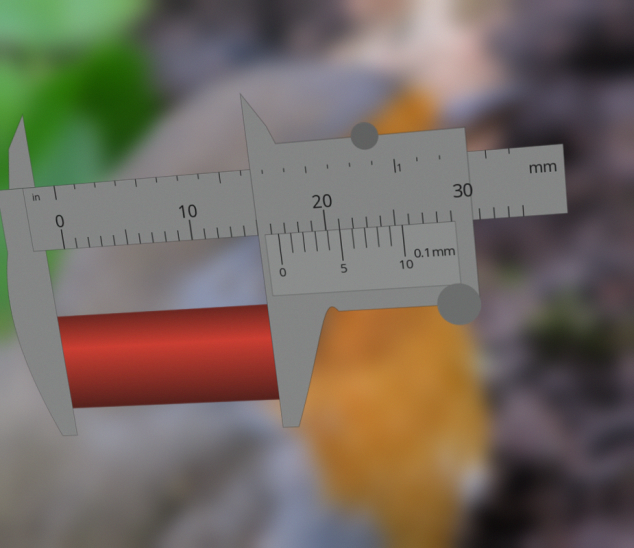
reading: mm 16.5
